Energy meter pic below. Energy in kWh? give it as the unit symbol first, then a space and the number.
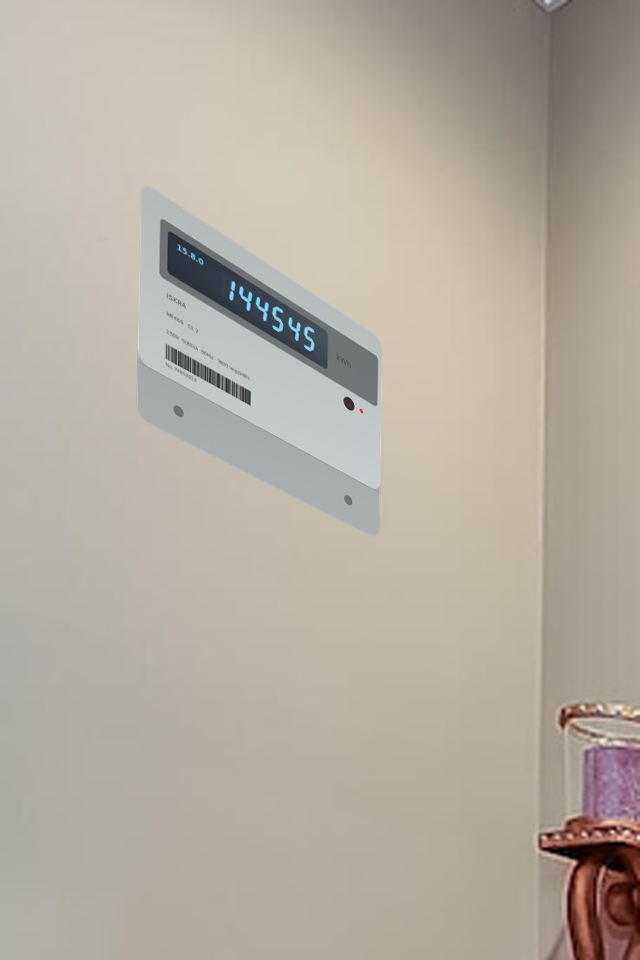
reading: kWh 144545
